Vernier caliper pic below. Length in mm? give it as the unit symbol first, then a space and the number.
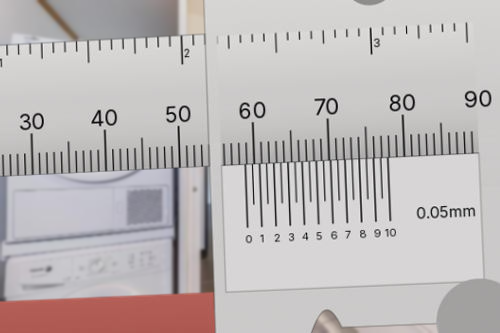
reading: mm 58.8
